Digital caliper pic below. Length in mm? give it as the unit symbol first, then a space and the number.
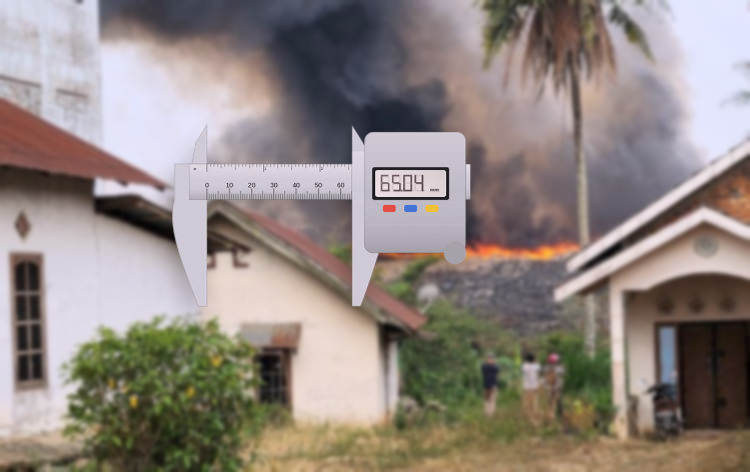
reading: mm 65.04
